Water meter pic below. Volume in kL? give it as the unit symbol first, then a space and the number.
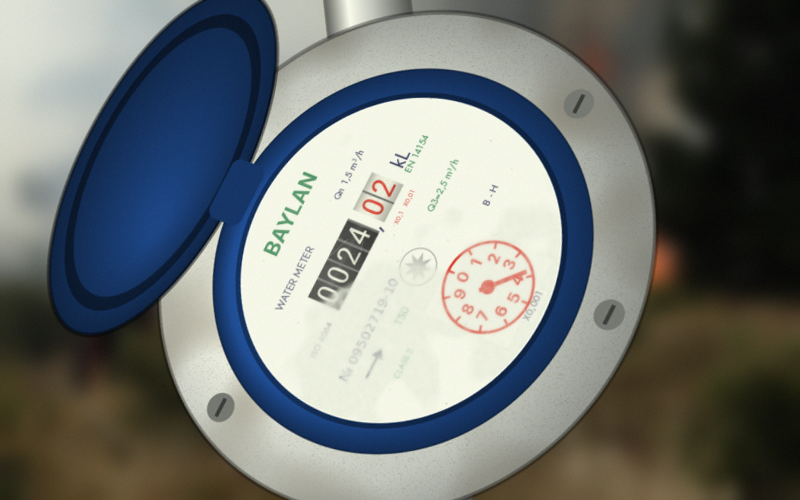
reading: kL 24.023
